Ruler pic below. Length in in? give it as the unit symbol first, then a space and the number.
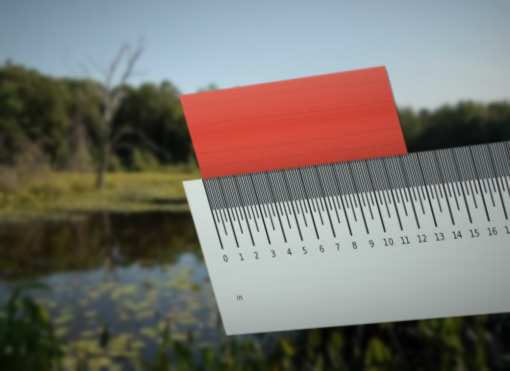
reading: in 12.5
